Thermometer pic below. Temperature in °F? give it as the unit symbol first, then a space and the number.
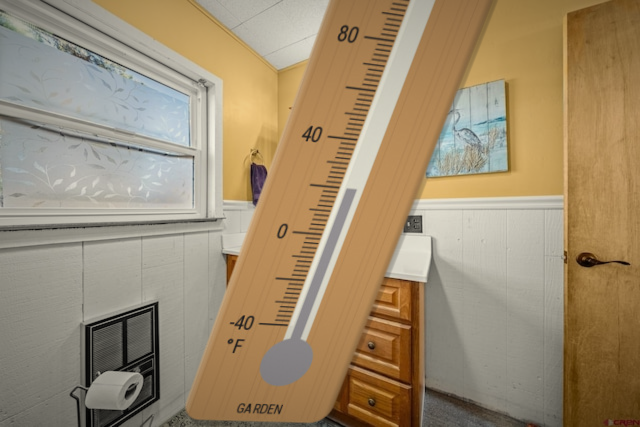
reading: °F 20
